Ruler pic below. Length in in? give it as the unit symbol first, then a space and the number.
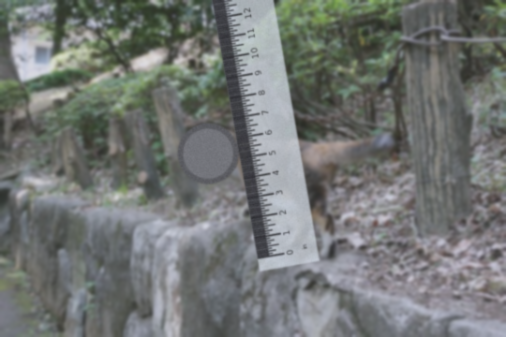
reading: in 3
